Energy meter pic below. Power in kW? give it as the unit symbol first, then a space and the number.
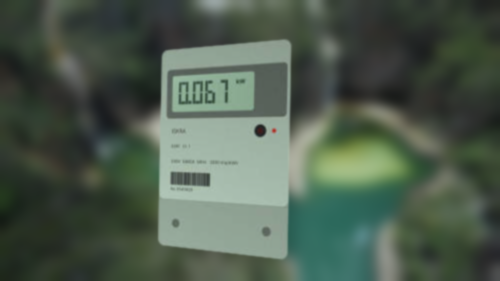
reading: kW 0.067
